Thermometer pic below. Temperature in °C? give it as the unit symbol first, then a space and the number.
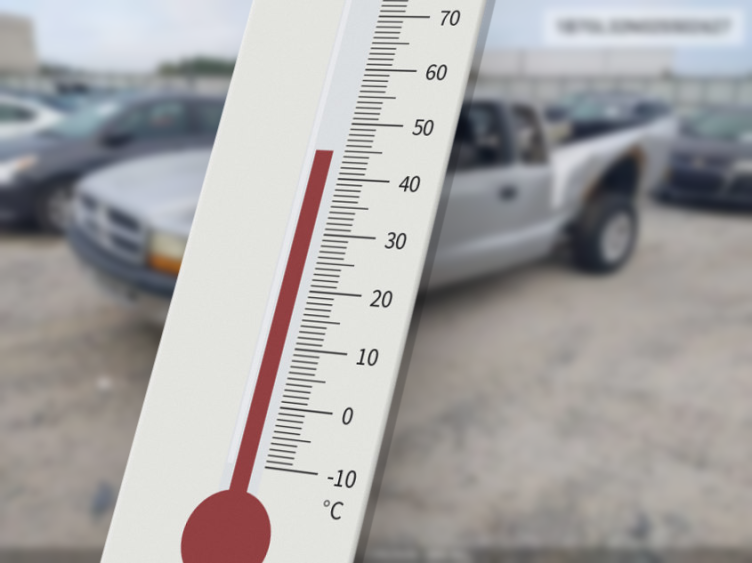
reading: °C 45
